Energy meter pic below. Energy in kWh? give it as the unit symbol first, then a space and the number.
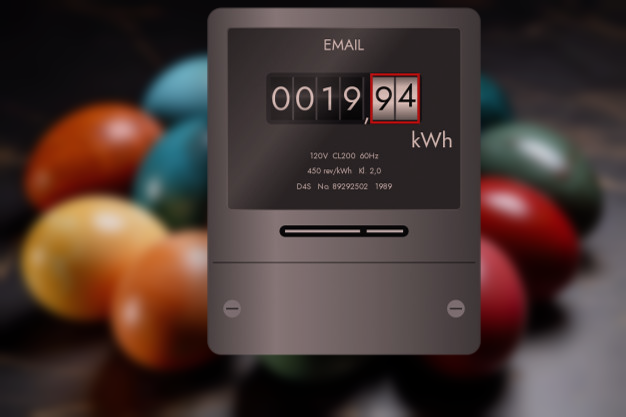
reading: kWh 19.94
